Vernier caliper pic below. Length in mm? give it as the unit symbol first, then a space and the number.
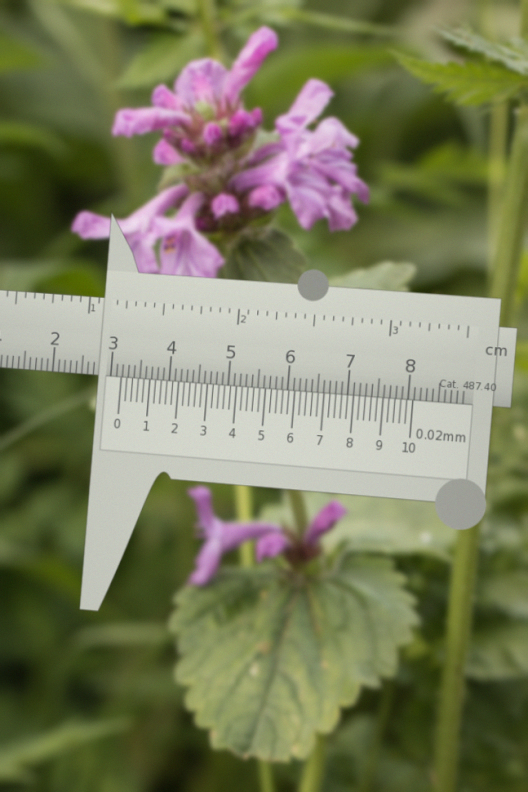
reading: mm 31.8
